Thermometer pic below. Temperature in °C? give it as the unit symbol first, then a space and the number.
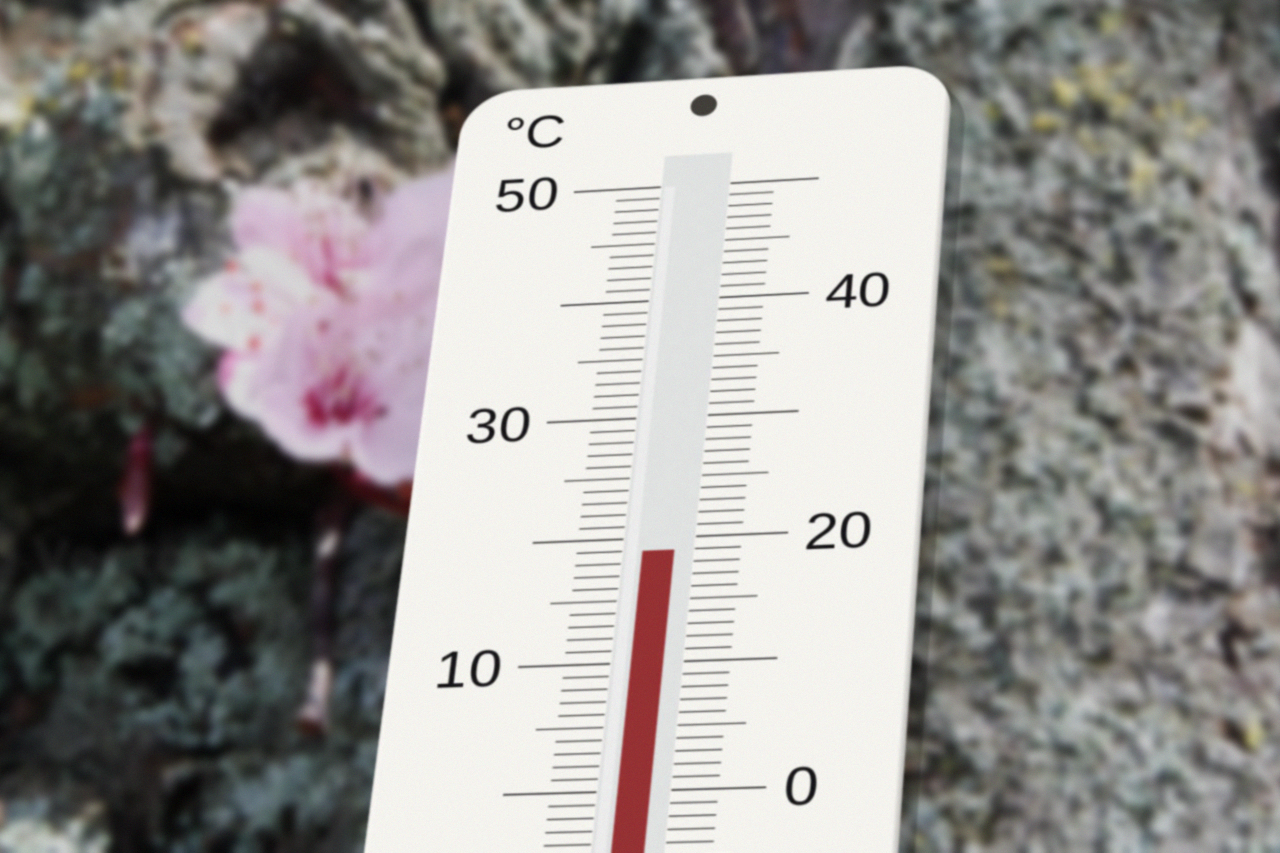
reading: °C 19
